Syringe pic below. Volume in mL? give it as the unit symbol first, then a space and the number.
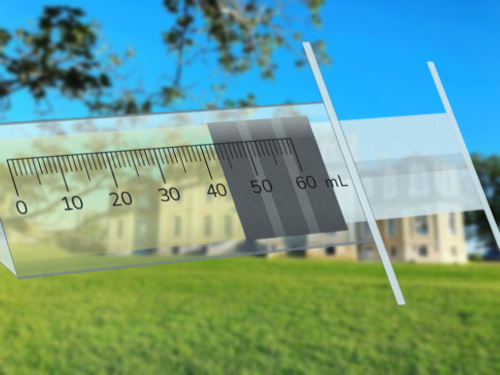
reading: mL 43
